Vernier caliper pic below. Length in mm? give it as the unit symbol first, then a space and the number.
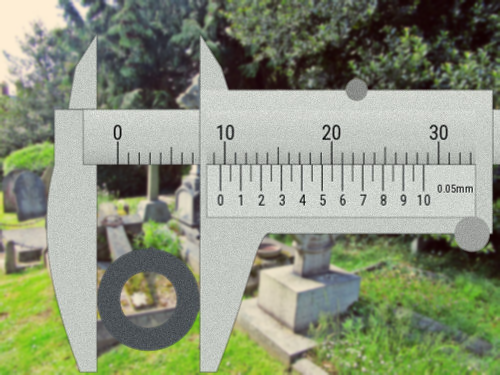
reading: mm 9.6
